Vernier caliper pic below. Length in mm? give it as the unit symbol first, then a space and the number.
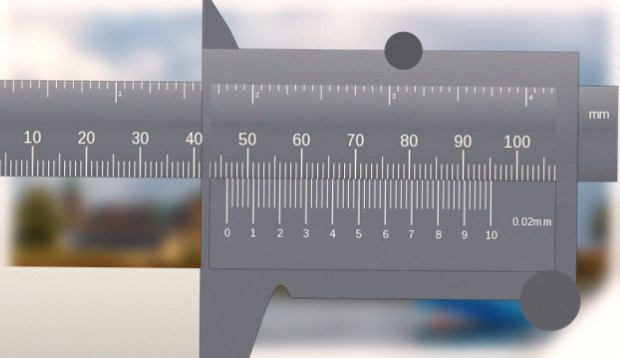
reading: mm 46.2
